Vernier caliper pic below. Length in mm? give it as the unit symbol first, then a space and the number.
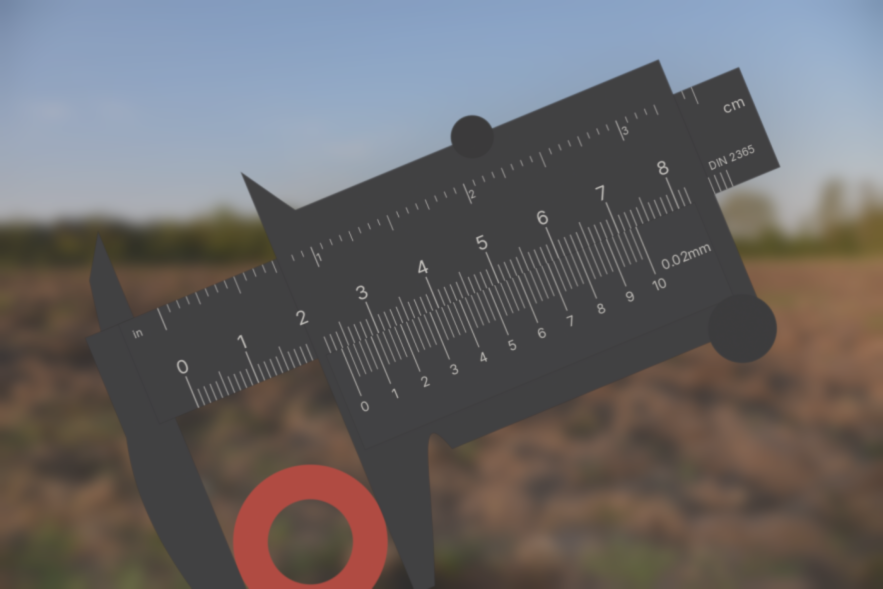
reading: mm 23.8
